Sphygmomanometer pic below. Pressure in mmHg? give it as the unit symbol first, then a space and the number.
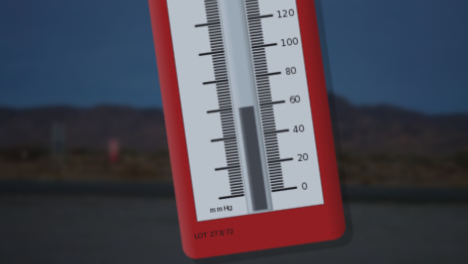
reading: mmHg 60
